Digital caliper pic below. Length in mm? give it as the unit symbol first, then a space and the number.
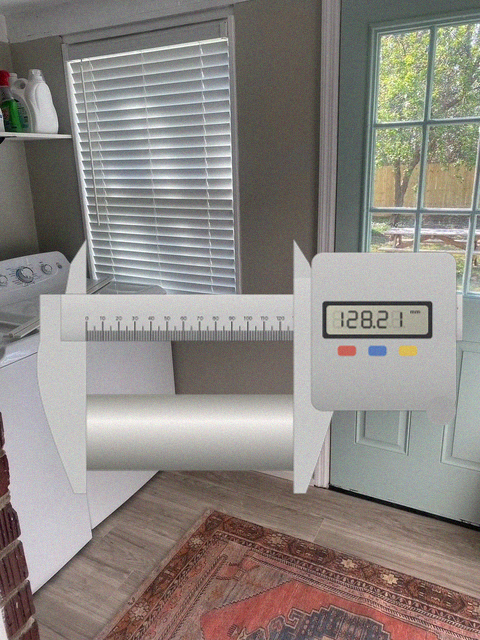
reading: mm 128.21
